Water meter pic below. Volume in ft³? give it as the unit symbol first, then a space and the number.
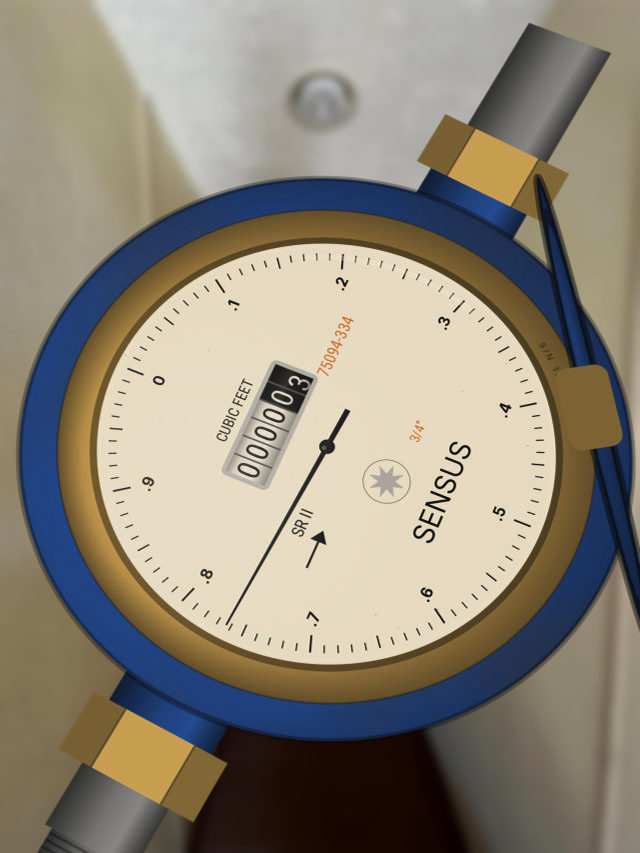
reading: ft³ 2.76
